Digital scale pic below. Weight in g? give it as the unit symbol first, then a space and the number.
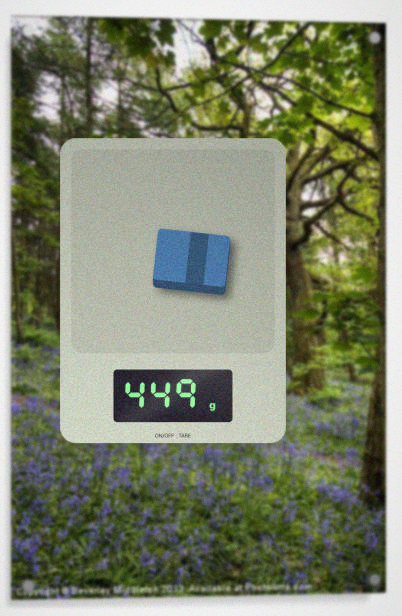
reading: g 449
